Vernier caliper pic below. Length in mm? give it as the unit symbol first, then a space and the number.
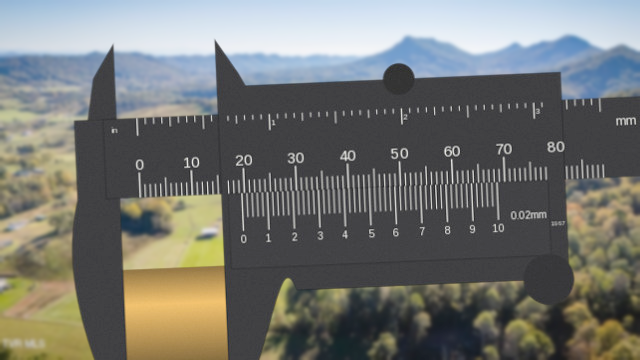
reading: mm 19.5
